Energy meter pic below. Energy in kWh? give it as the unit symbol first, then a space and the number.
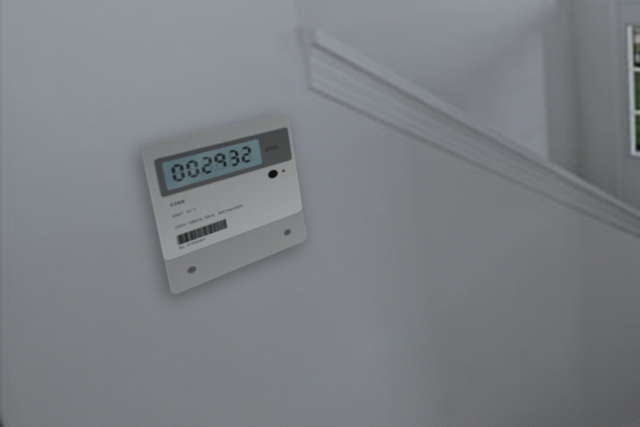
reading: kWh 2932
